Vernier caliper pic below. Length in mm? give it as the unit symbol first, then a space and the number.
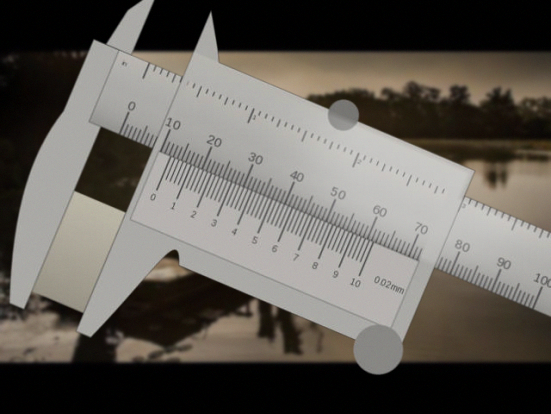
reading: mm 12.5
